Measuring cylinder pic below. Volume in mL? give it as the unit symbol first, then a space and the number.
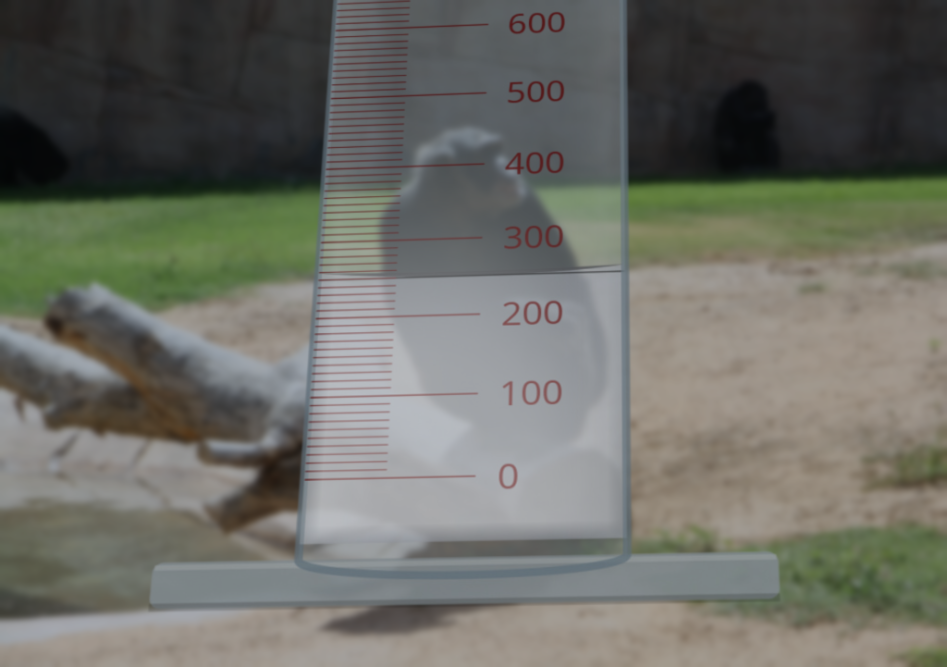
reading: mL 250
